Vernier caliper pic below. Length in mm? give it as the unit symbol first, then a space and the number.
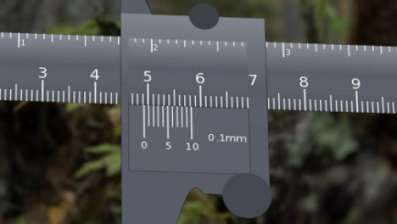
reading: mm 49.2
